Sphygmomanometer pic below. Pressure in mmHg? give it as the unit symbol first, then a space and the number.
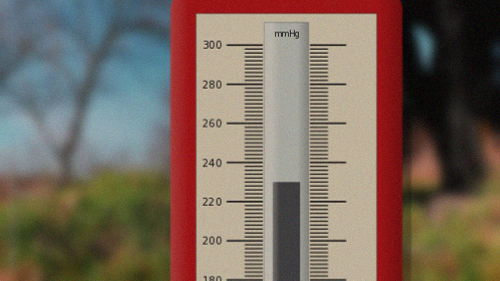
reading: mmHg 230
